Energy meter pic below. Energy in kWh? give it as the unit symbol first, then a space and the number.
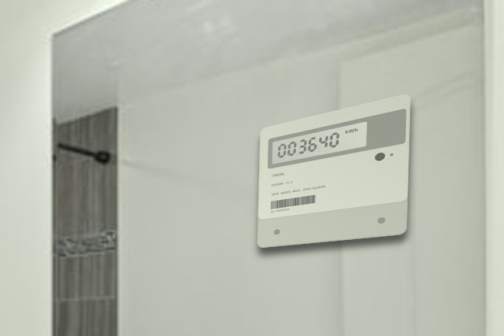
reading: kWh 3640
